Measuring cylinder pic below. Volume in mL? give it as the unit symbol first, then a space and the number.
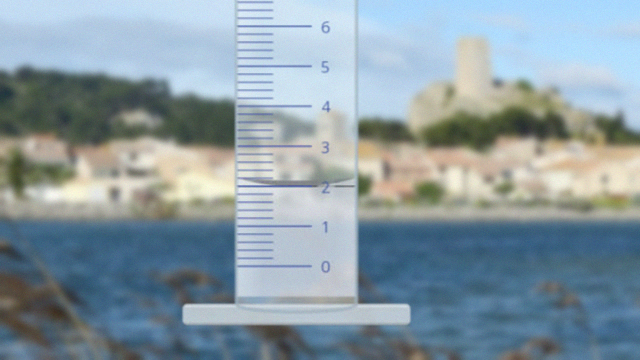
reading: mL 2
